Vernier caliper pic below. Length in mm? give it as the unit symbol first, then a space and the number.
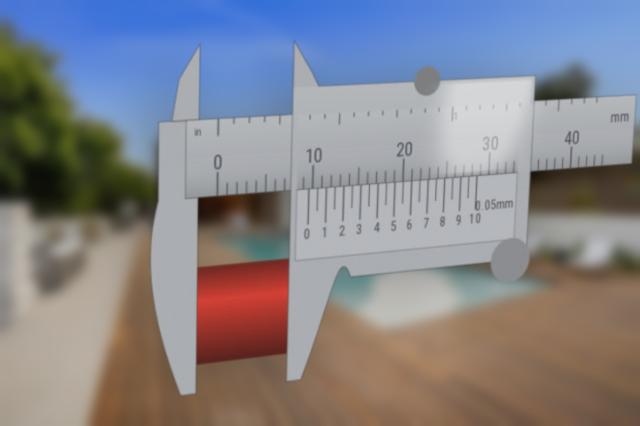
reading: mm 9.6
